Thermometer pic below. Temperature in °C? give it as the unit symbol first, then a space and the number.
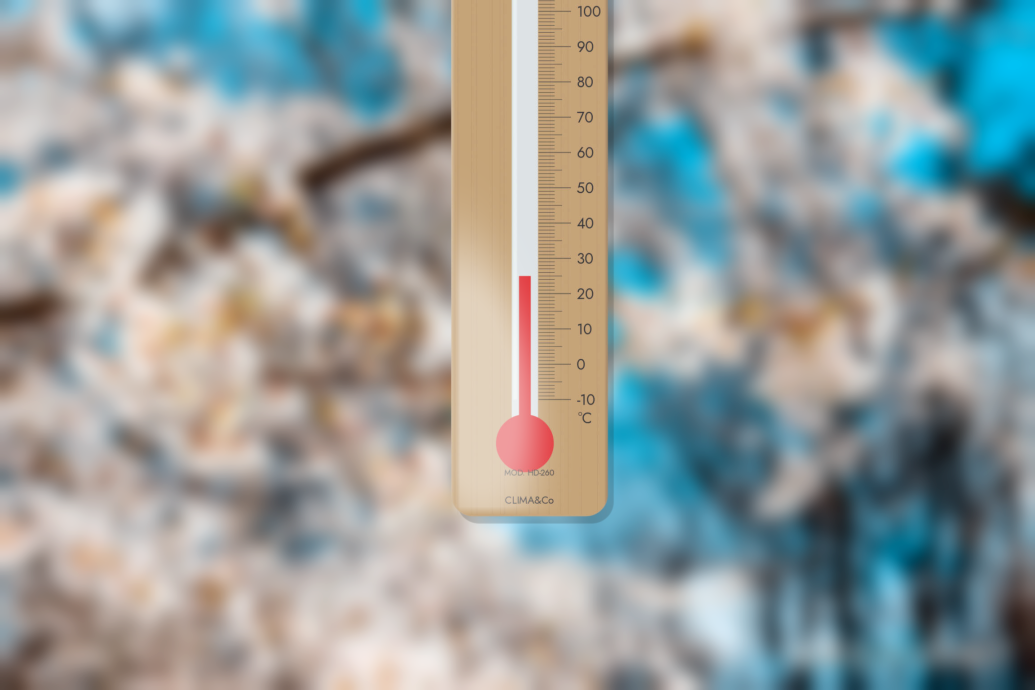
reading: °C 25
